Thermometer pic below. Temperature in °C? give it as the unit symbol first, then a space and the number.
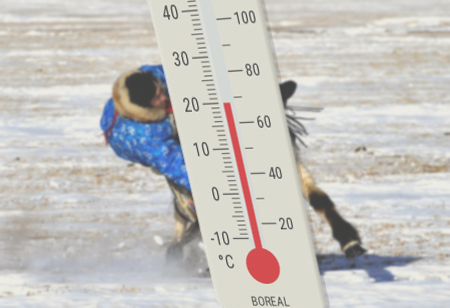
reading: °C 20
